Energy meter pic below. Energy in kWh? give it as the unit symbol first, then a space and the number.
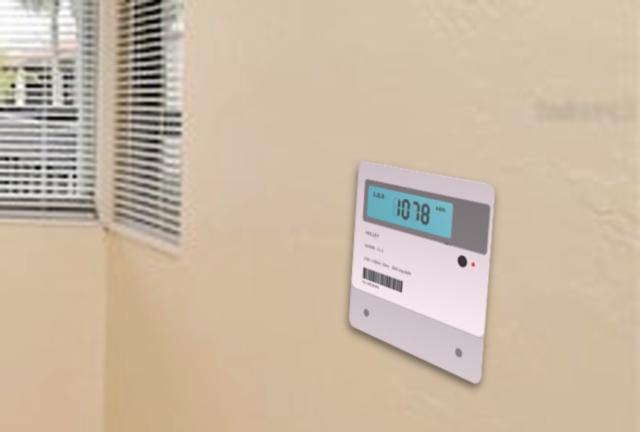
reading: kWh 1078
